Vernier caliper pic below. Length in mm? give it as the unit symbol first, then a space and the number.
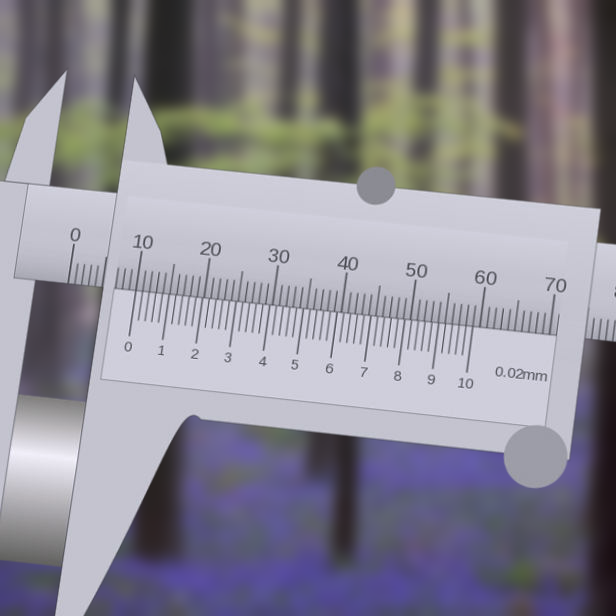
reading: mm 10.0
